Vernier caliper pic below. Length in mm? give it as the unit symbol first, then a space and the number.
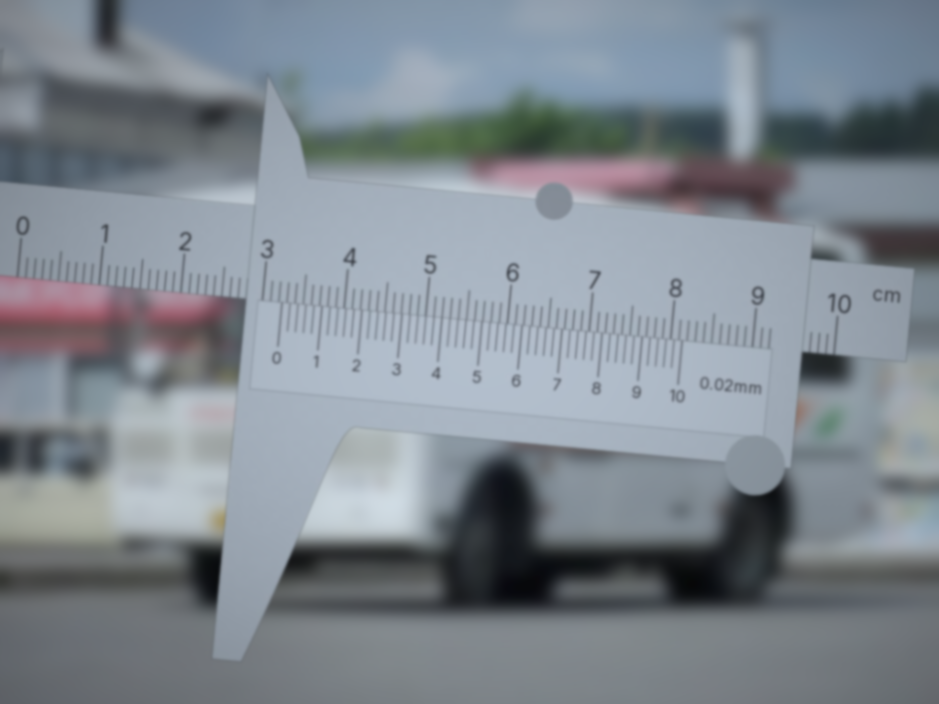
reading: mm 32.4
